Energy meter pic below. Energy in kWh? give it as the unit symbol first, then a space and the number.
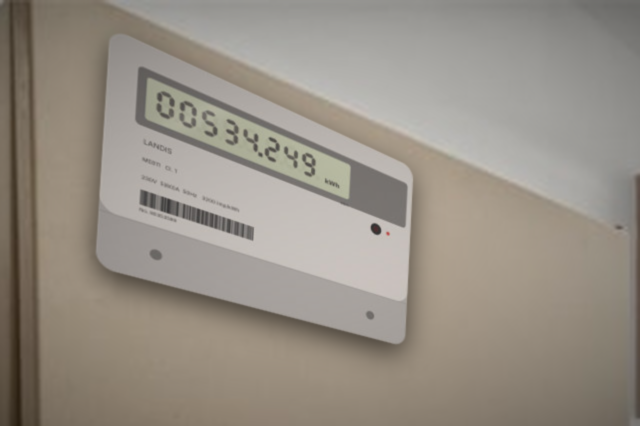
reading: kWh 534.249
